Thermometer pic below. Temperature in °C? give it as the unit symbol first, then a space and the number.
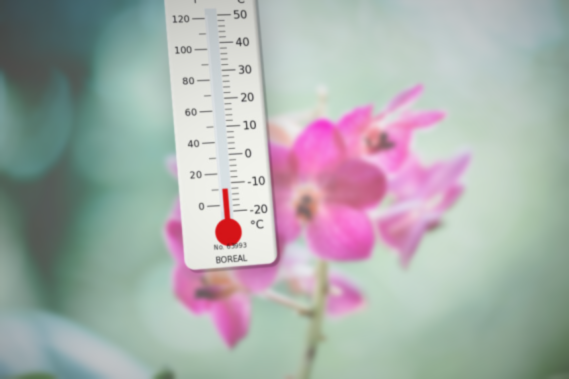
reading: °C -12
